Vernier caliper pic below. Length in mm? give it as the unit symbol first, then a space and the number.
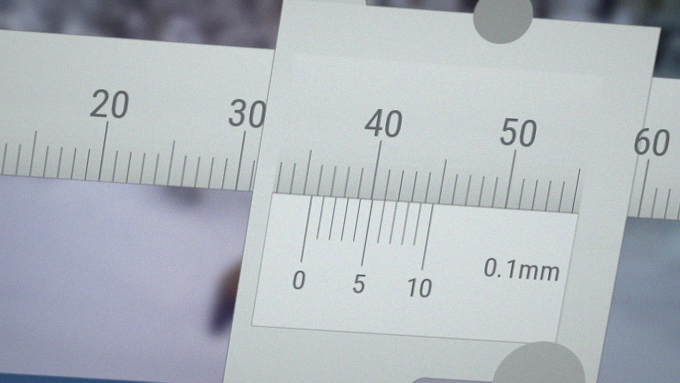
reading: mm 35.6
